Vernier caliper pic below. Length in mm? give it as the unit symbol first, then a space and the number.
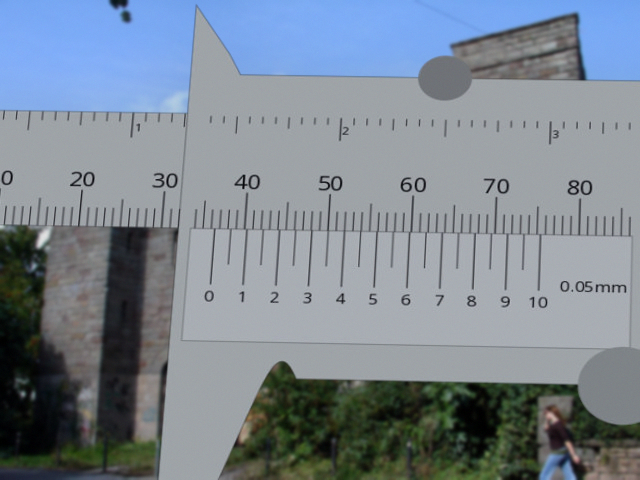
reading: mm 36.4
